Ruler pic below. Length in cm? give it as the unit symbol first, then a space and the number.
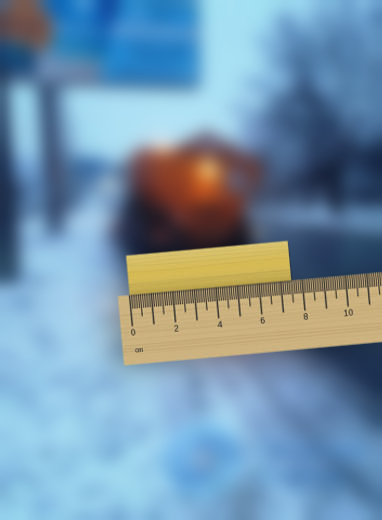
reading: cm 7.5
